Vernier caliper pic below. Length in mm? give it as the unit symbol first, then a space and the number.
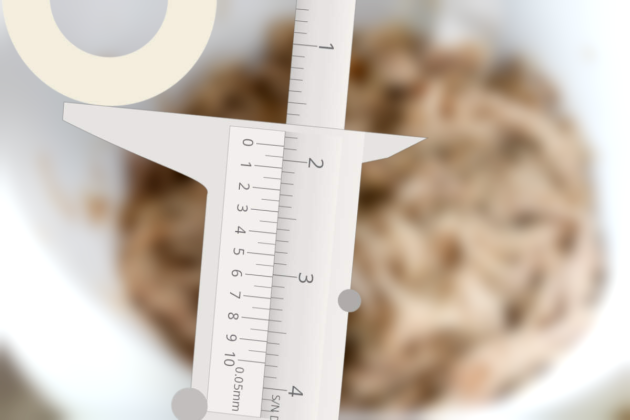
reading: mm 18.8
